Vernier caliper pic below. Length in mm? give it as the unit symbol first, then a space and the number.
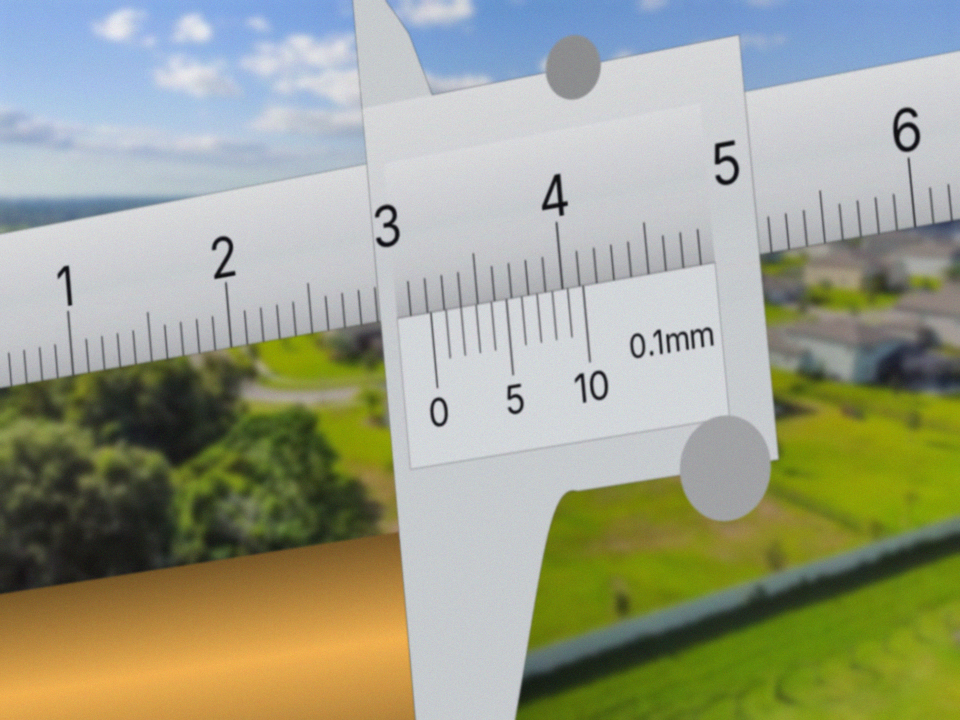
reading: mm 32.2
